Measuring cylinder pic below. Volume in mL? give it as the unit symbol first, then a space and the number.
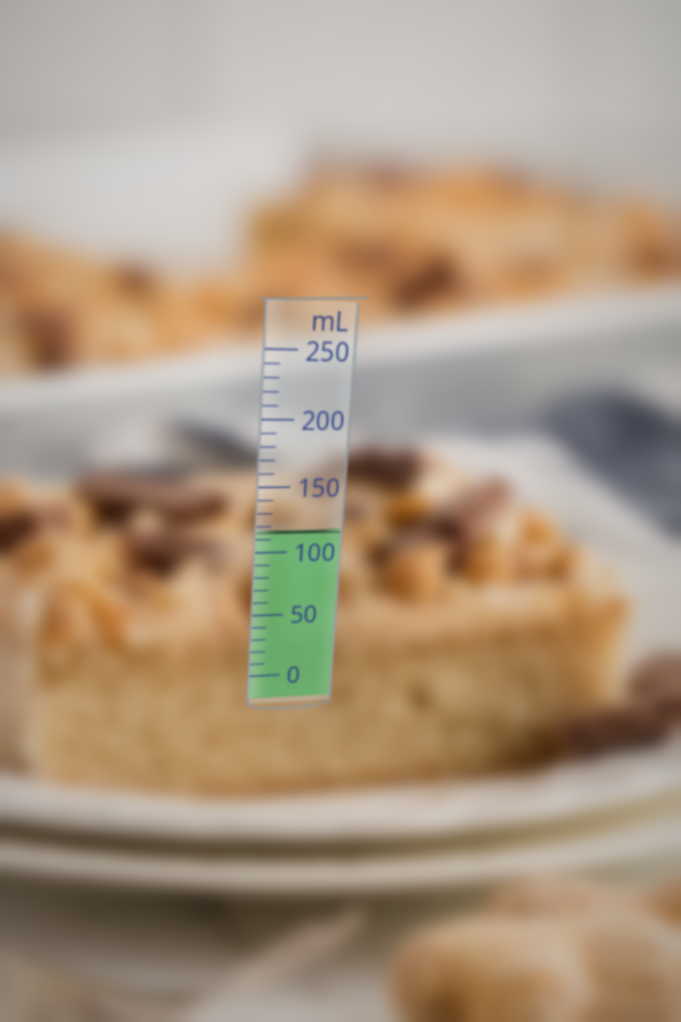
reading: mL 115
